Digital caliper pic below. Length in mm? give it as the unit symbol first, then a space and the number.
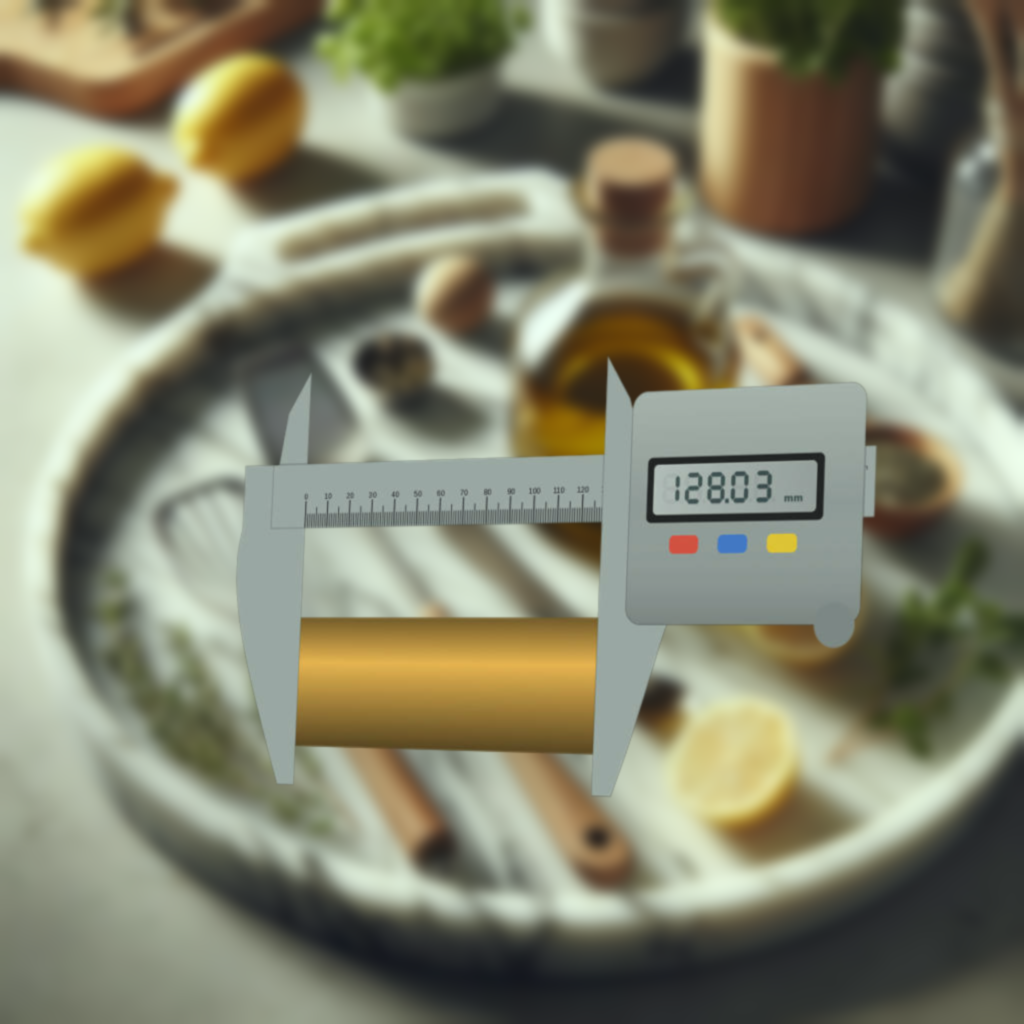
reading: mm 128.03
